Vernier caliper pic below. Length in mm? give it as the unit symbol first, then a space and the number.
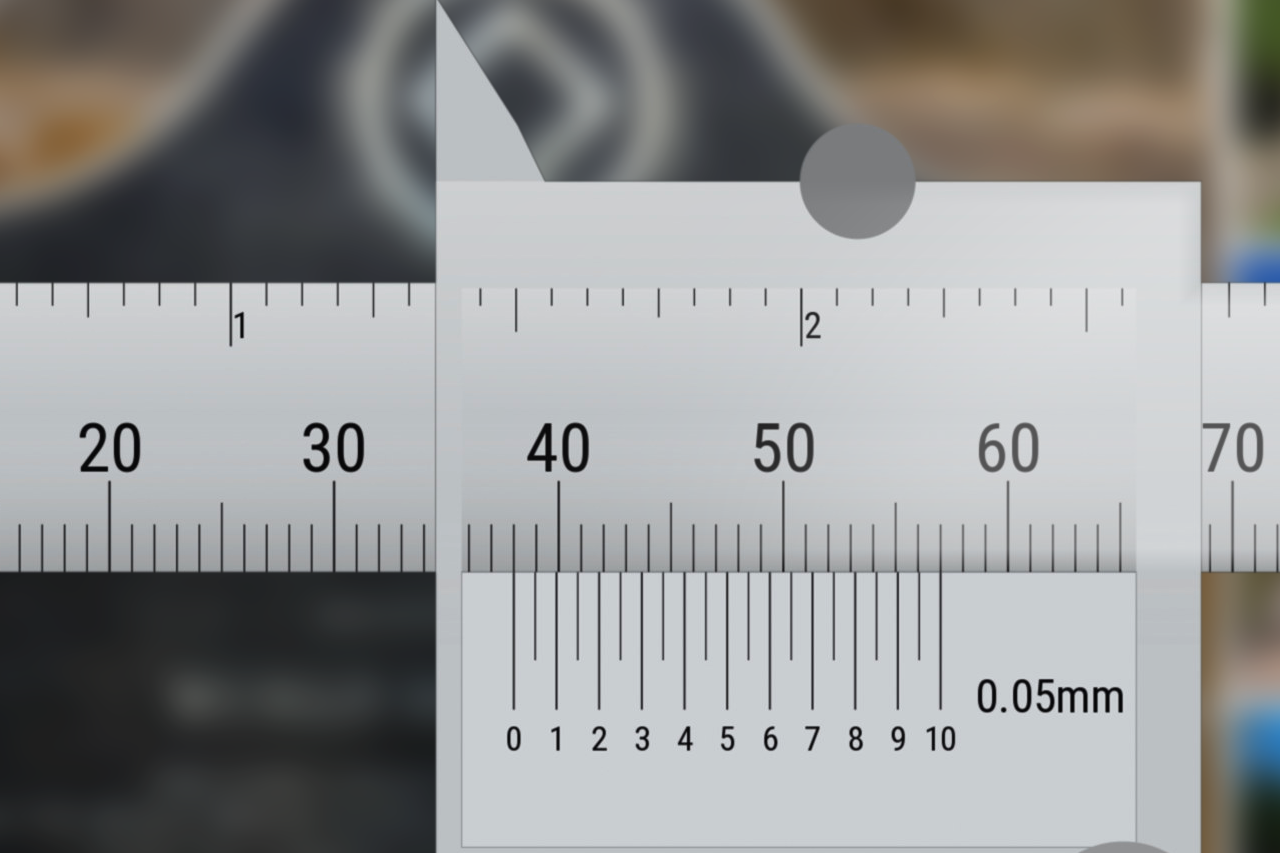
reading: mm 38.0
